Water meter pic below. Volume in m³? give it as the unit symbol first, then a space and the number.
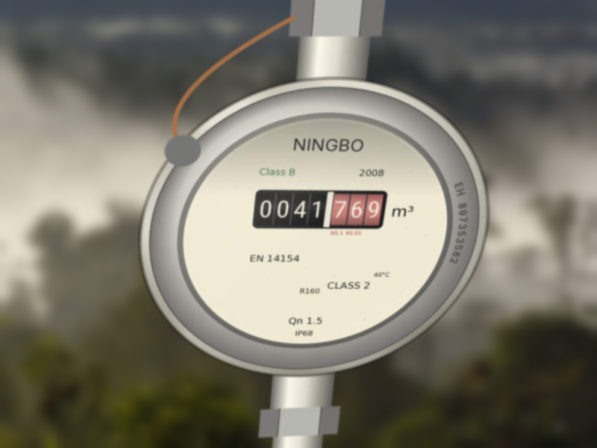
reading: m³ 41.769
